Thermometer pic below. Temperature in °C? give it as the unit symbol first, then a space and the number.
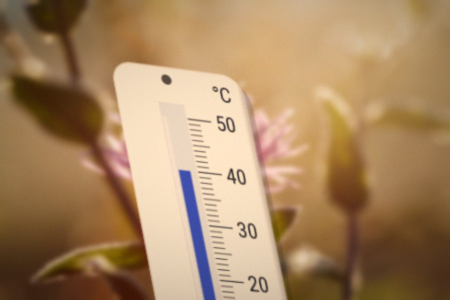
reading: °C 40
